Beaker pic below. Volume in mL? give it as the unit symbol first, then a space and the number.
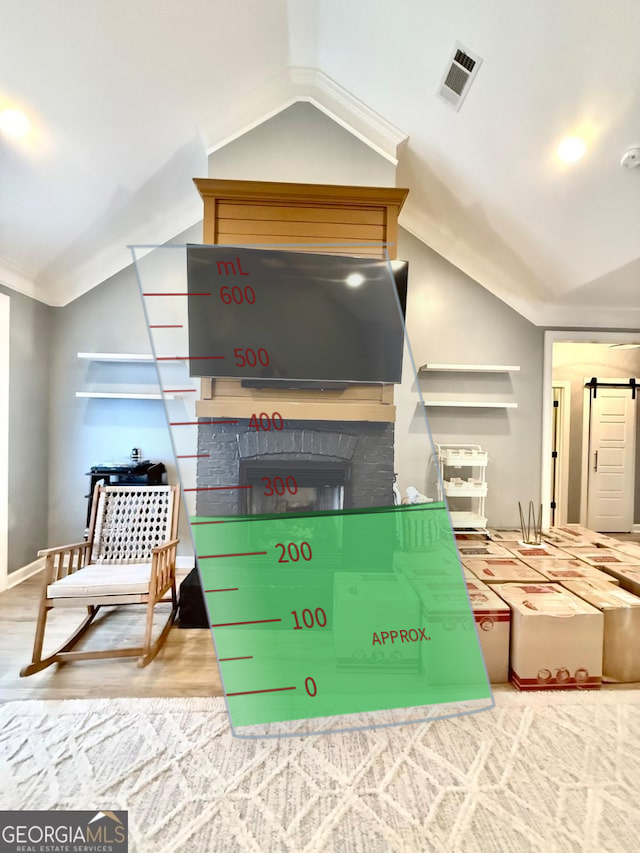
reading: mL 250
